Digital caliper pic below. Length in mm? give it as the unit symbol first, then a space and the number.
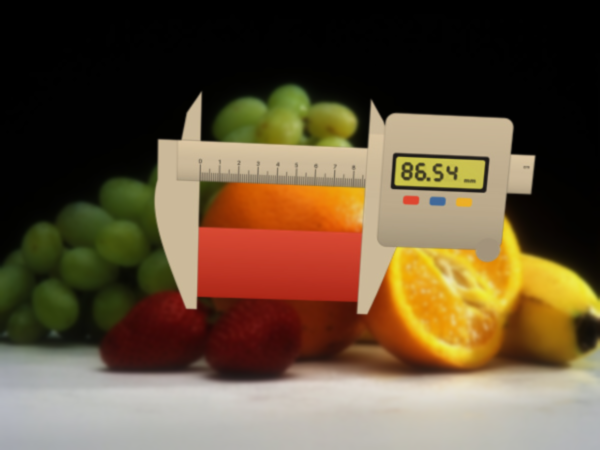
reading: mm 86.54
